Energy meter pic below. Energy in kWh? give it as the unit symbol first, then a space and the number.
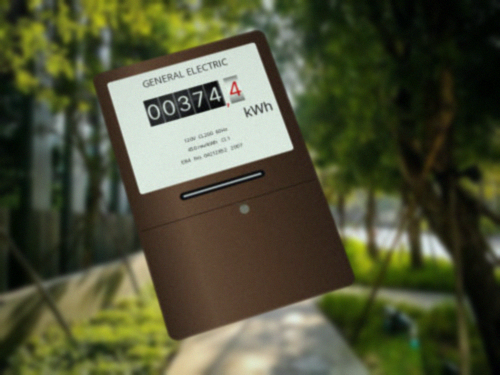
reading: kWh 374.4
